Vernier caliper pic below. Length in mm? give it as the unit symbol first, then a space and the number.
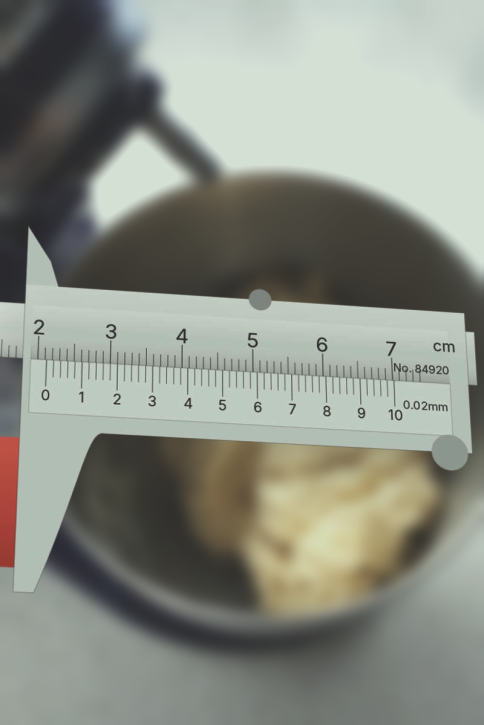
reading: mm 21.2
